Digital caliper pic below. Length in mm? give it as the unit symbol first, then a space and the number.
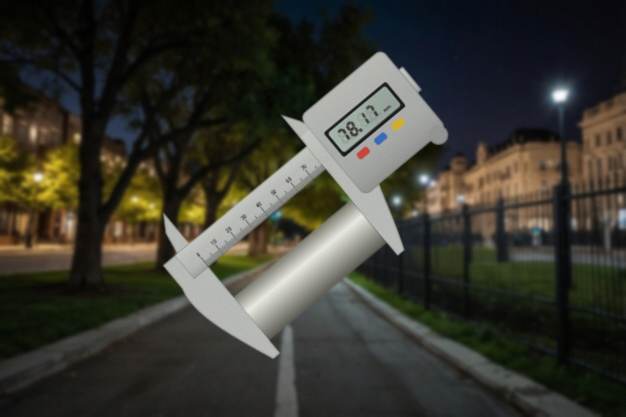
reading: mm 78.17
